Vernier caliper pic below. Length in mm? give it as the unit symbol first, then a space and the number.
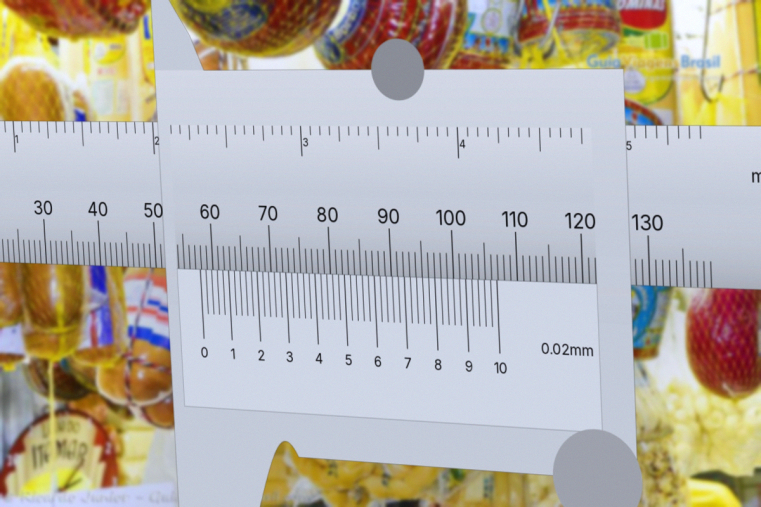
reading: mm 57.8
